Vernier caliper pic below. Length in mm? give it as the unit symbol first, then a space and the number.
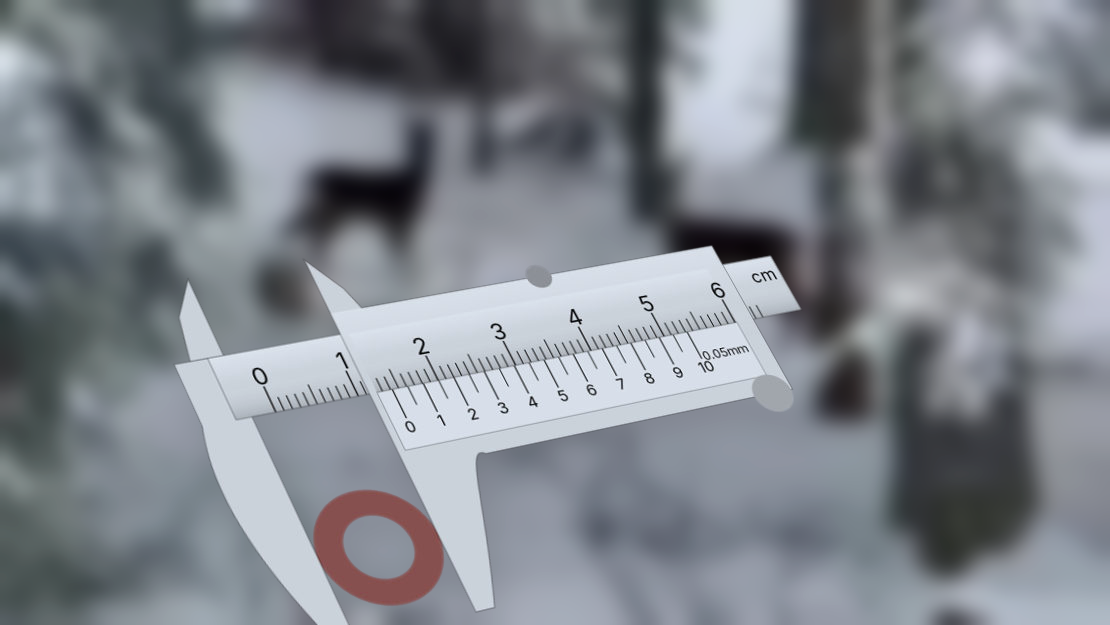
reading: mm 14.2
